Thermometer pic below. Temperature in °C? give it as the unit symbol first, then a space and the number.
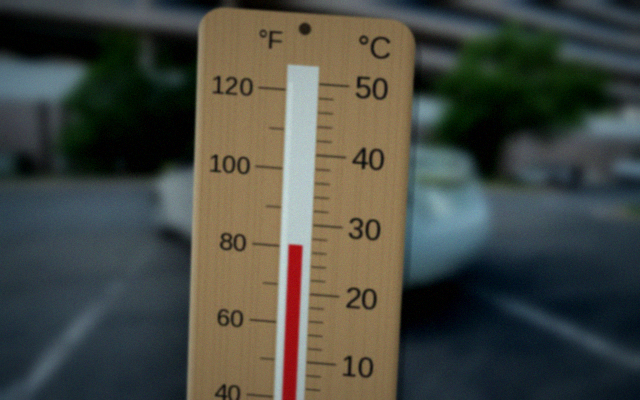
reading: °C 27
